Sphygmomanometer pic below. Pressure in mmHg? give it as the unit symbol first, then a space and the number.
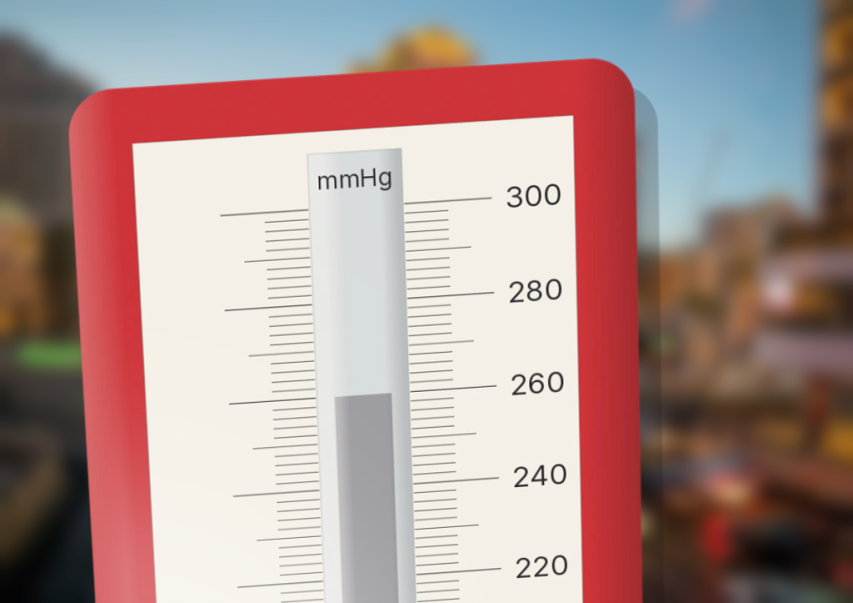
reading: mmHg 260
